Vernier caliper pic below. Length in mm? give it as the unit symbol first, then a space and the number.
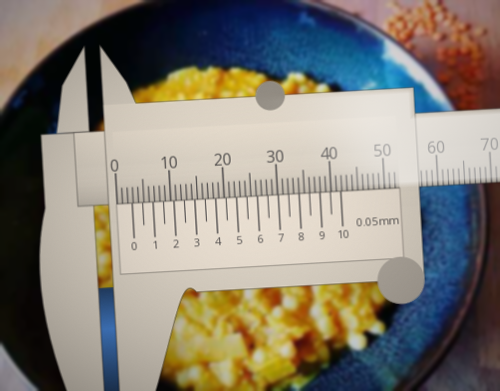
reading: mm 2.8
